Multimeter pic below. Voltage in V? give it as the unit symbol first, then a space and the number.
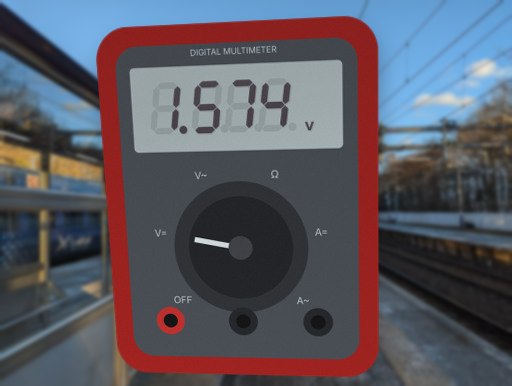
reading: V 1.574
